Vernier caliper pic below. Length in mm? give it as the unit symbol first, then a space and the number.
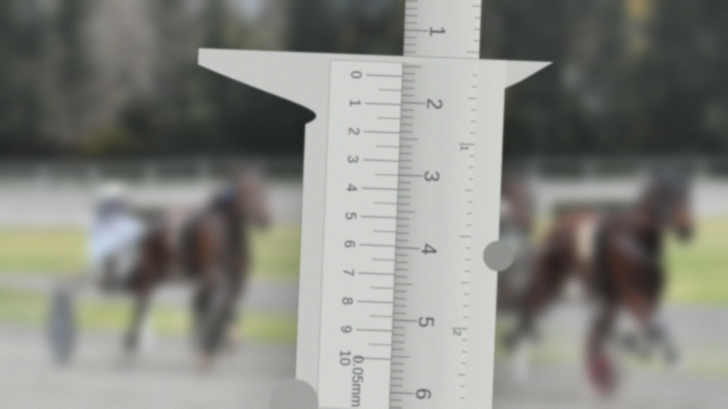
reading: mm 16.4
